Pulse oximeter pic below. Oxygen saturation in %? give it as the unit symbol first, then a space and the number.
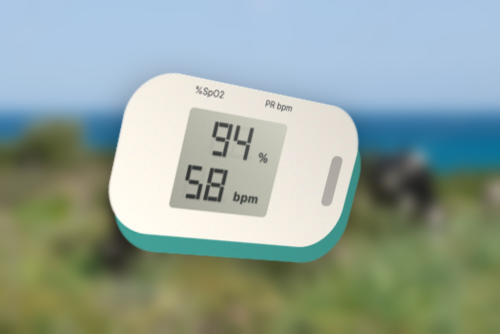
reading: % 94
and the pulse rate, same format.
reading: bpm 58
